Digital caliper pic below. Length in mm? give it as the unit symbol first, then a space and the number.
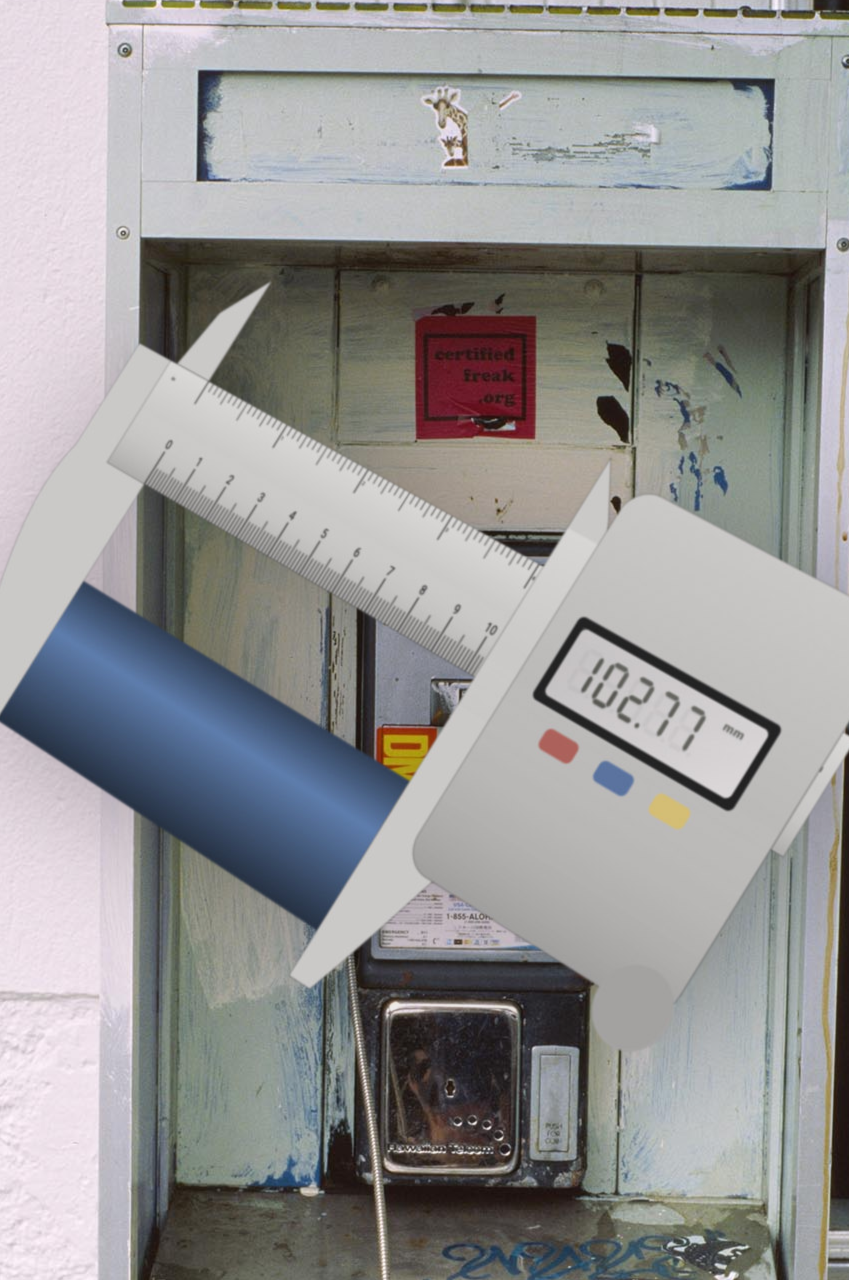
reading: mm 102.77
